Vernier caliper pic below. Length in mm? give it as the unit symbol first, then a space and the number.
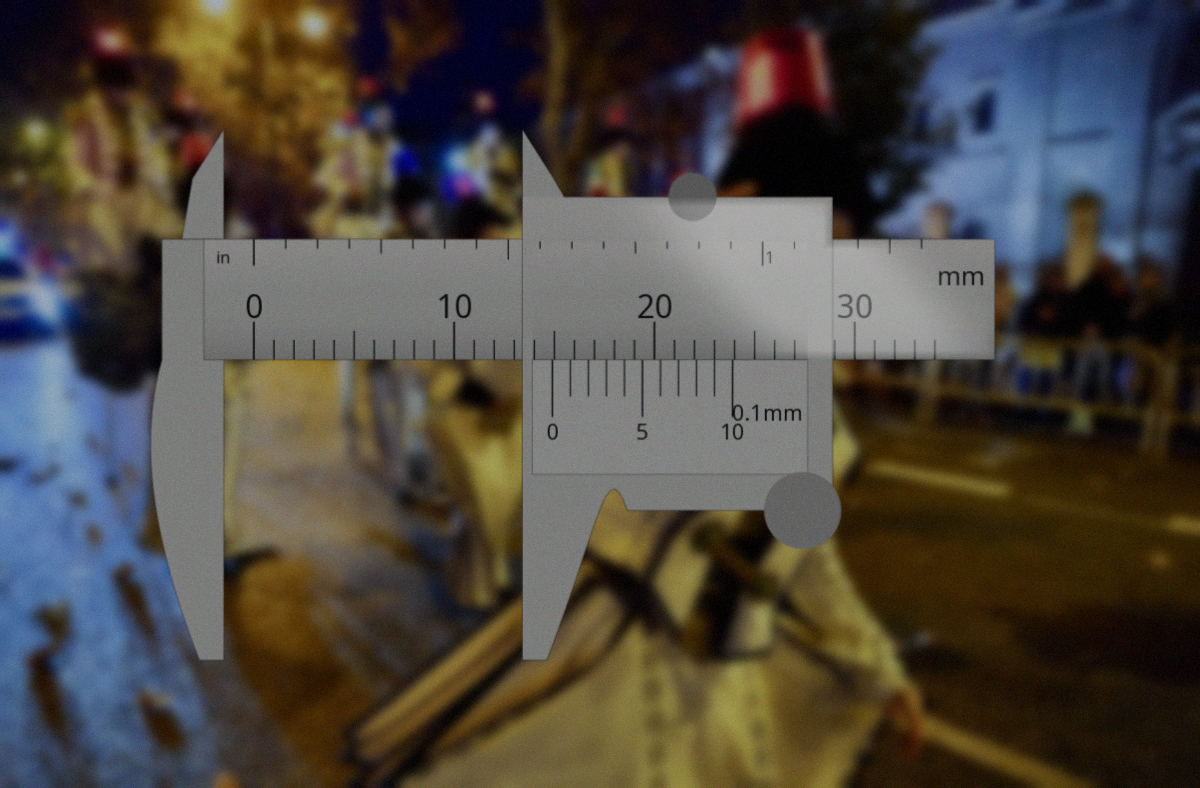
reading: mm 14.9
